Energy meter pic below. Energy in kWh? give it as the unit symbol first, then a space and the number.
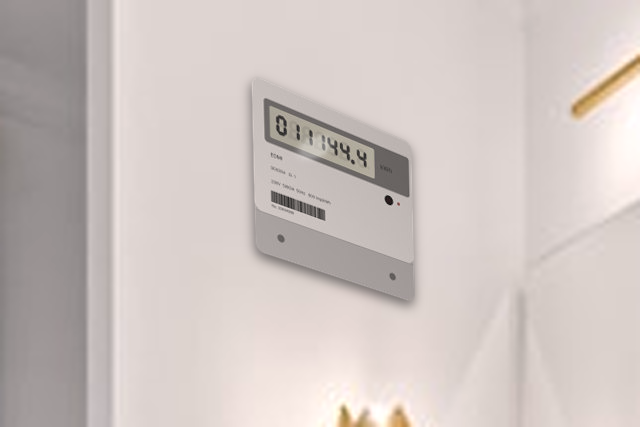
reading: kWh 11144.4
